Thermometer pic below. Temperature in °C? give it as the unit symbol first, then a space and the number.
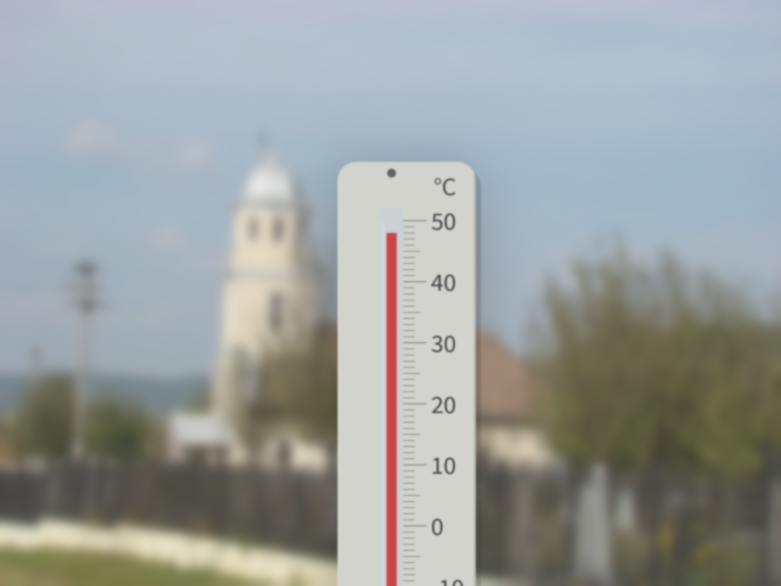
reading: °C 48
